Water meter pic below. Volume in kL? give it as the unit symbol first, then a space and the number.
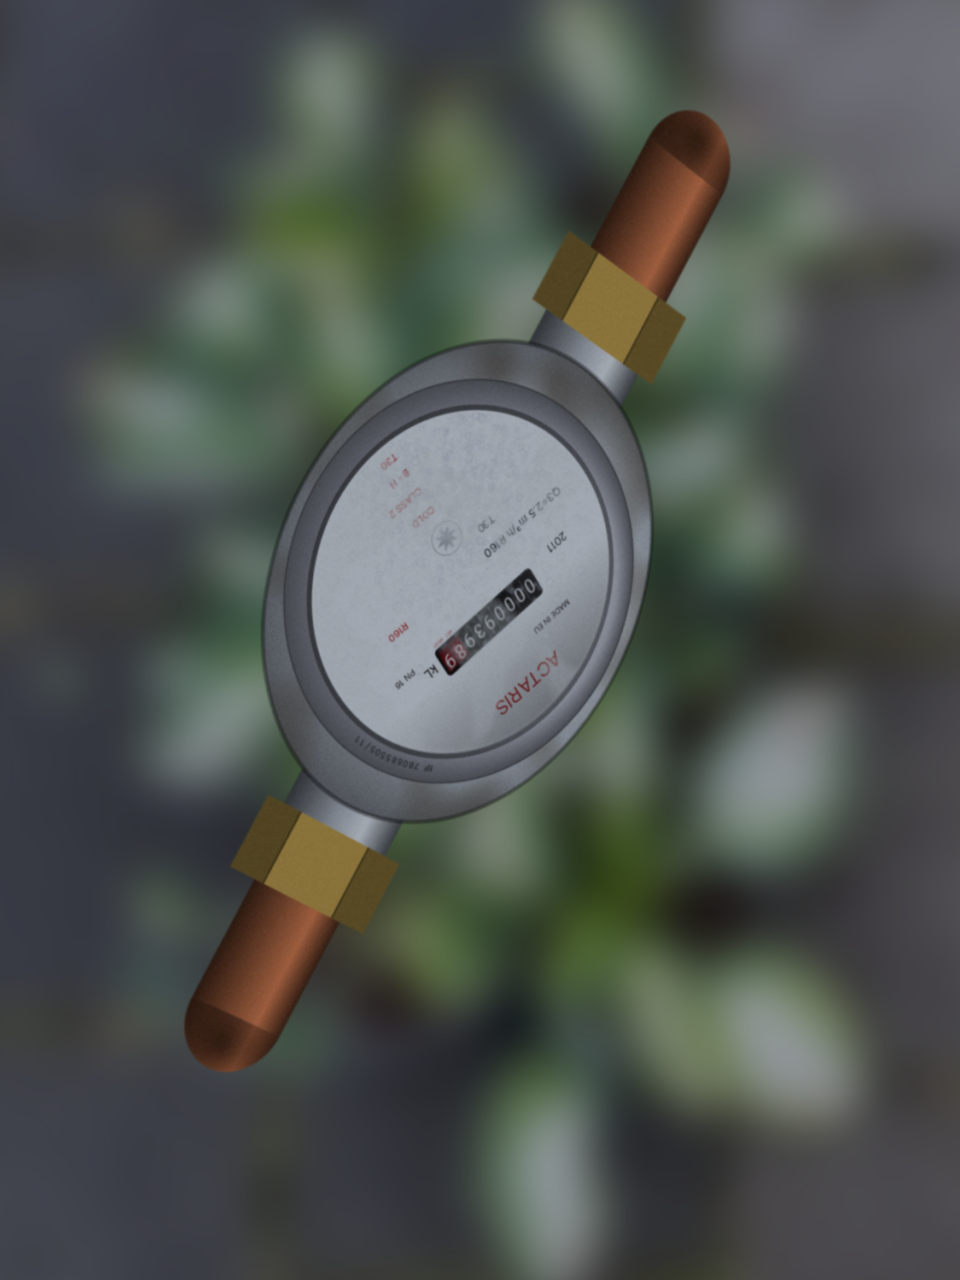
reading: kL 939.89
